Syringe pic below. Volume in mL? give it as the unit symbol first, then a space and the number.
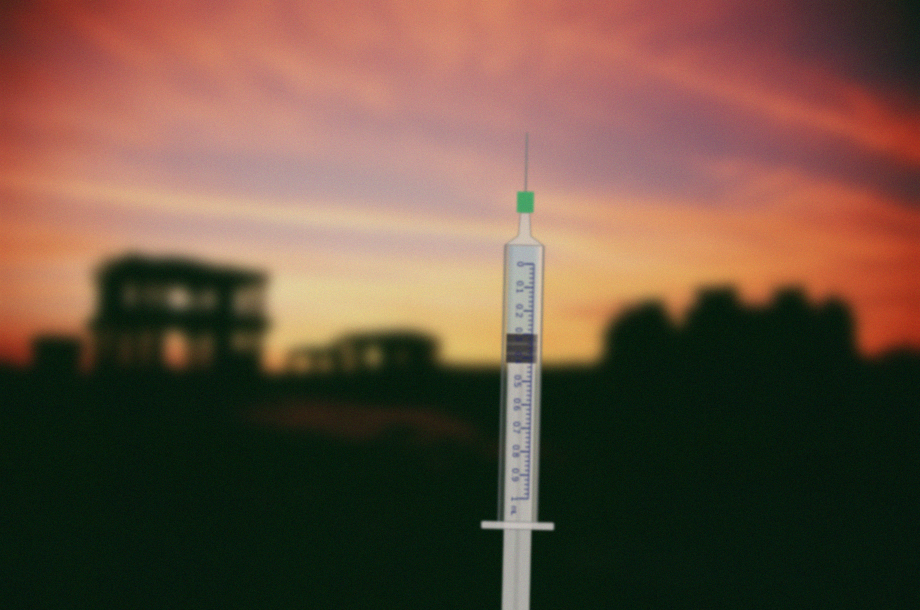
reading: mL 0.3
